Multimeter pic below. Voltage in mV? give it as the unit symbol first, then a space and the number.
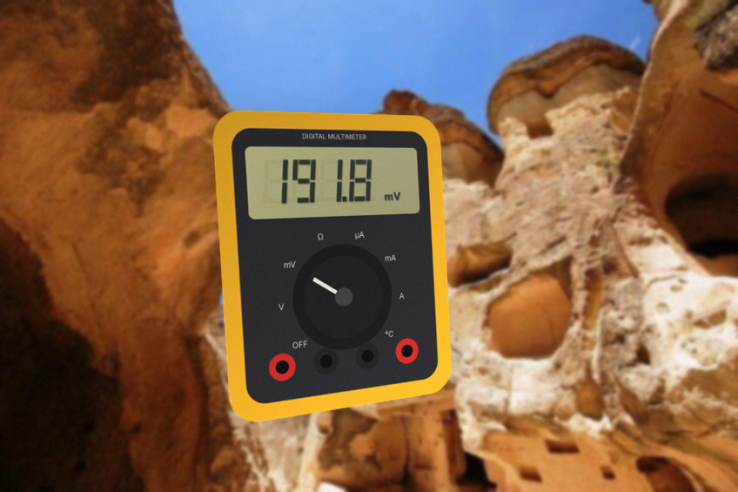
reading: mV 191.8
